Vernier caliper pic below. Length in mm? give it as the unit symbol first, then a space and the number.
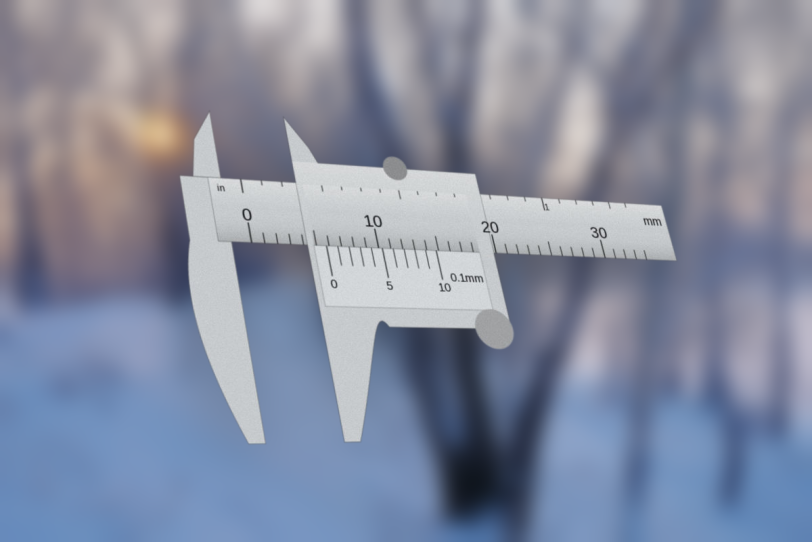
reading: mm 5.8
